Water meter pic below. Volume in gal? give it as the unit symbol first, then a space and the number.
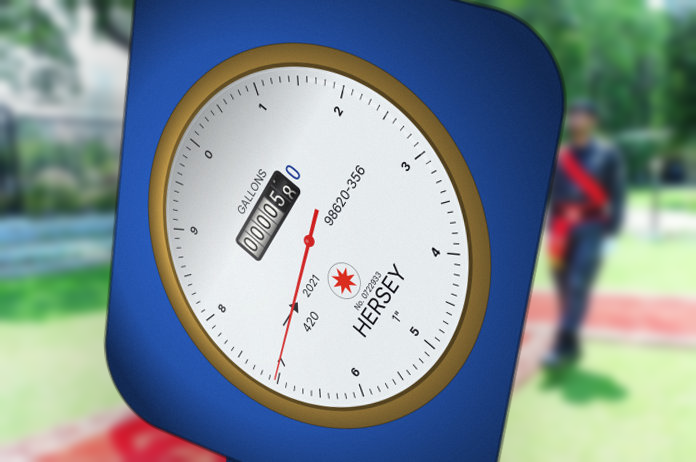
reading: gal 577.0
